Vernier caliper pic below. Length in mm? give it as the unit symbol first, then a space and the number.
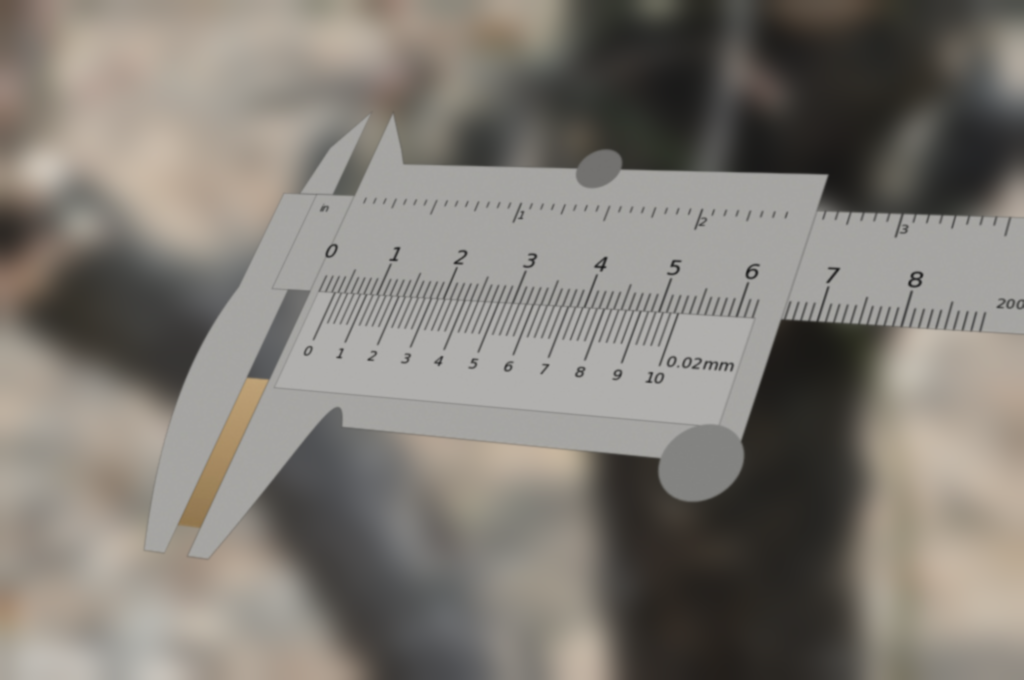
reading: mm 3.5
